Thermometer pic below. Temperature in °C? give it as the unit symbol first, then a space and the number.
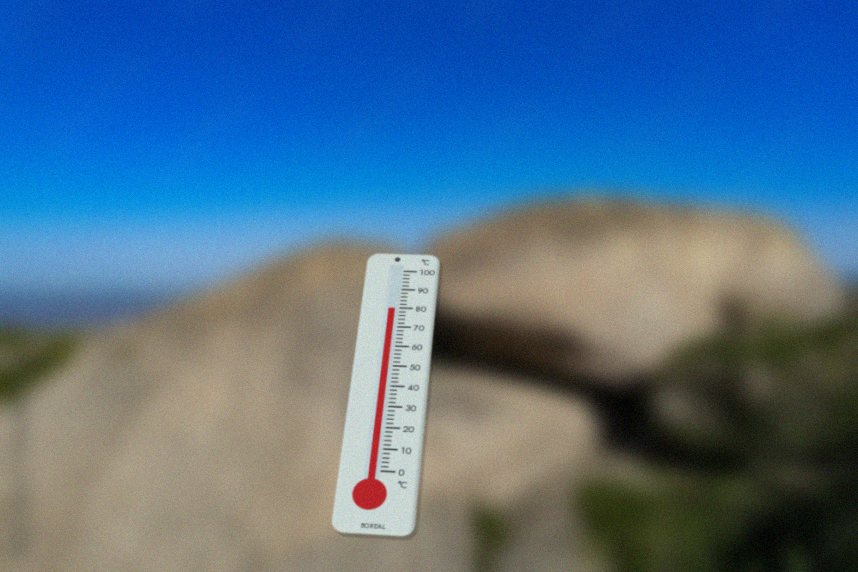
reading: °C 80
